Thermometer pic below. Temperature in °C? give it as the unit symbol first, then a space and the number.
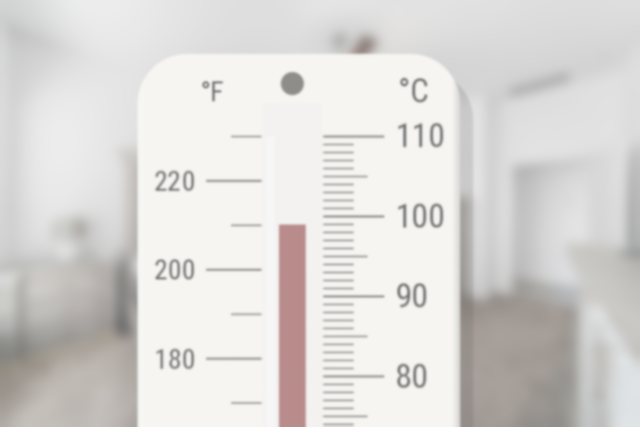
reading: °C 99
